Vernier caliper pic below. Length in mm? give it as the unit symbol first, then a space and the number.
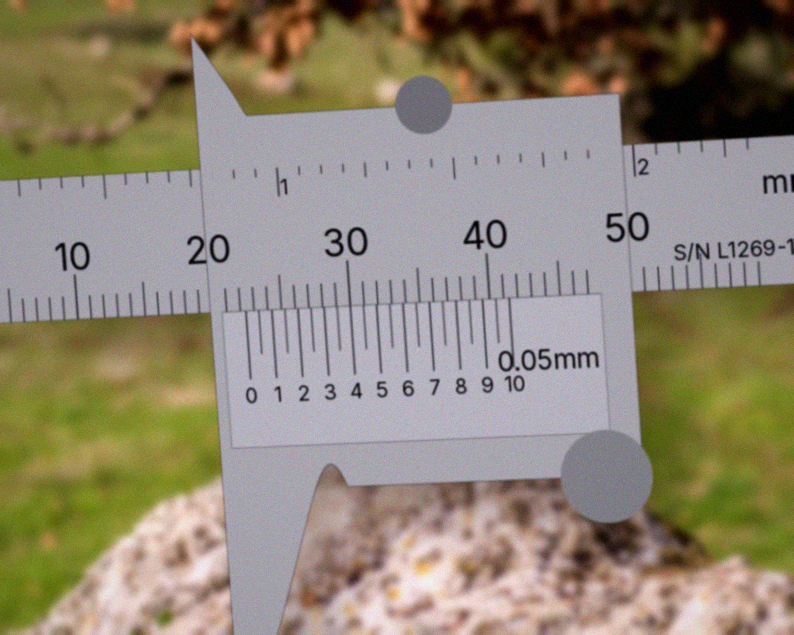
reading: mm 22.4
